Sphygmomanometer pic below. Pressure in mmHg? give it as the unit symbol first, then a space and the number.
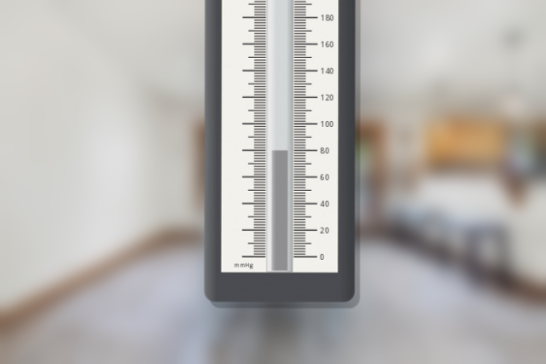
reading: mmHg 80
